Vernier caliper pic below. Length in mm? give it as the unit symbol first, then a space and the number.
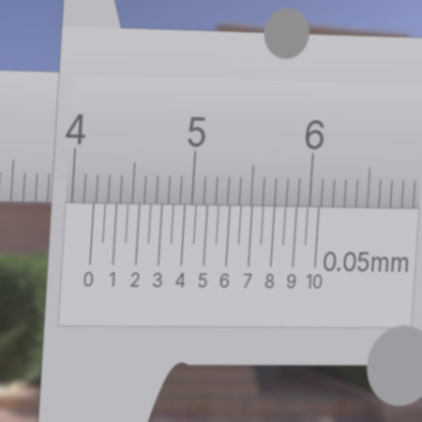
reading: mm 41.8
